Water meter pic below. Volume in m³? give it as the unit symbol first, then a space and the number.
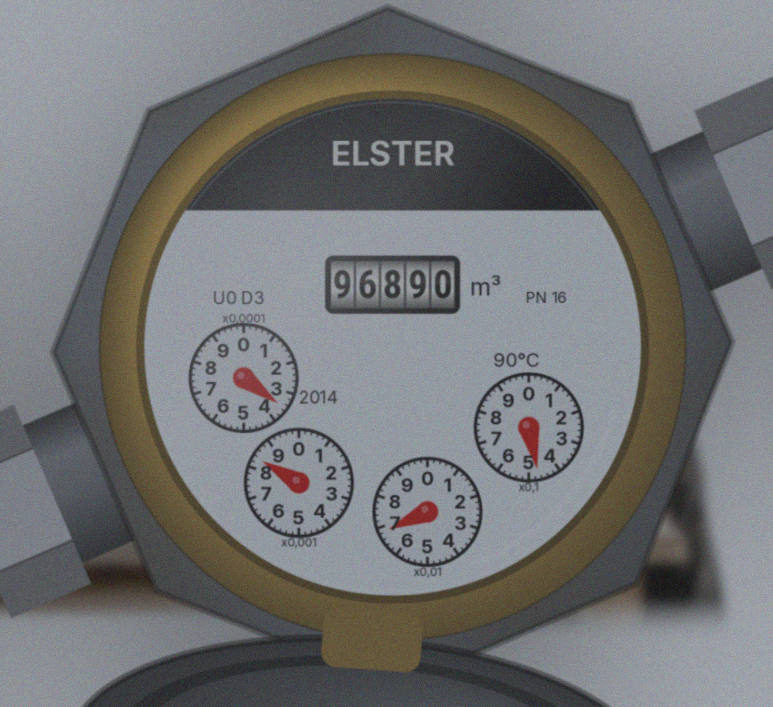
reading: m³ 96890.4683
